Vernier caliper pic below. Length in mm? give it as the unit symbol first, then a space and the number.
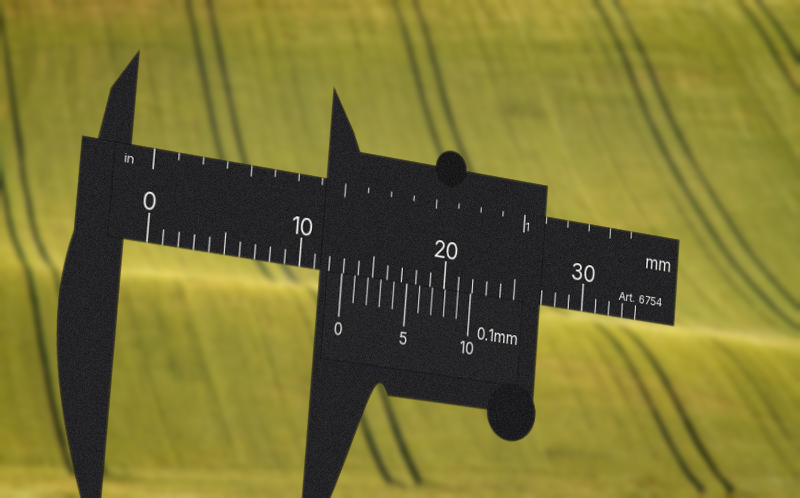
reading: mm 12.9
